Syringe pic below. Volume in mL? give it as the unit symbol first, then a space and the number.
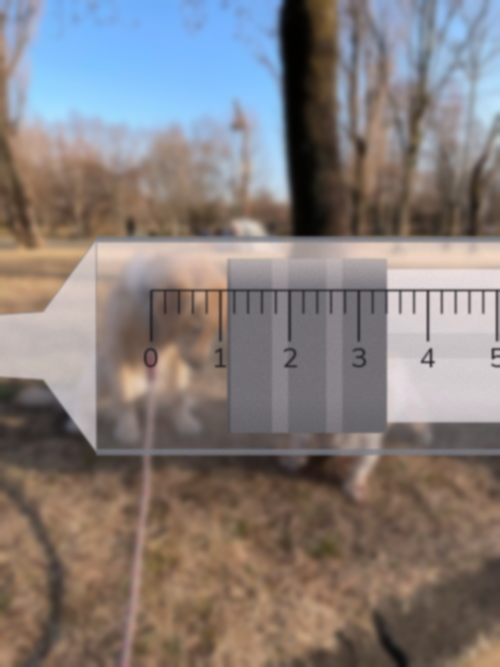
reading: mL 1.1
